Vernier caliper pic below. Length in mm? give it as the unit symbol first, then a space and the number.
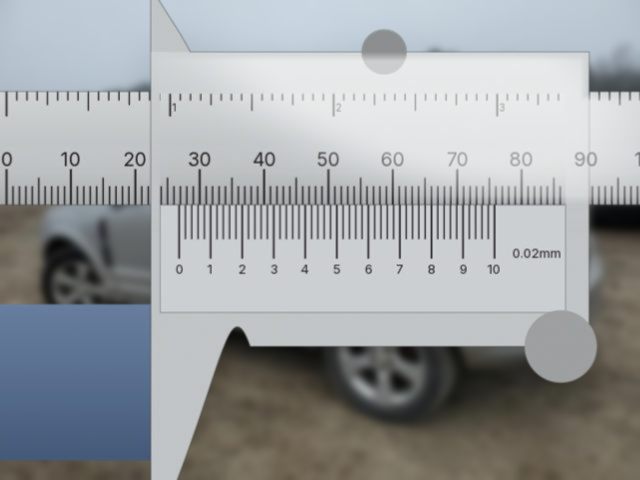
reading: mm 26.8
